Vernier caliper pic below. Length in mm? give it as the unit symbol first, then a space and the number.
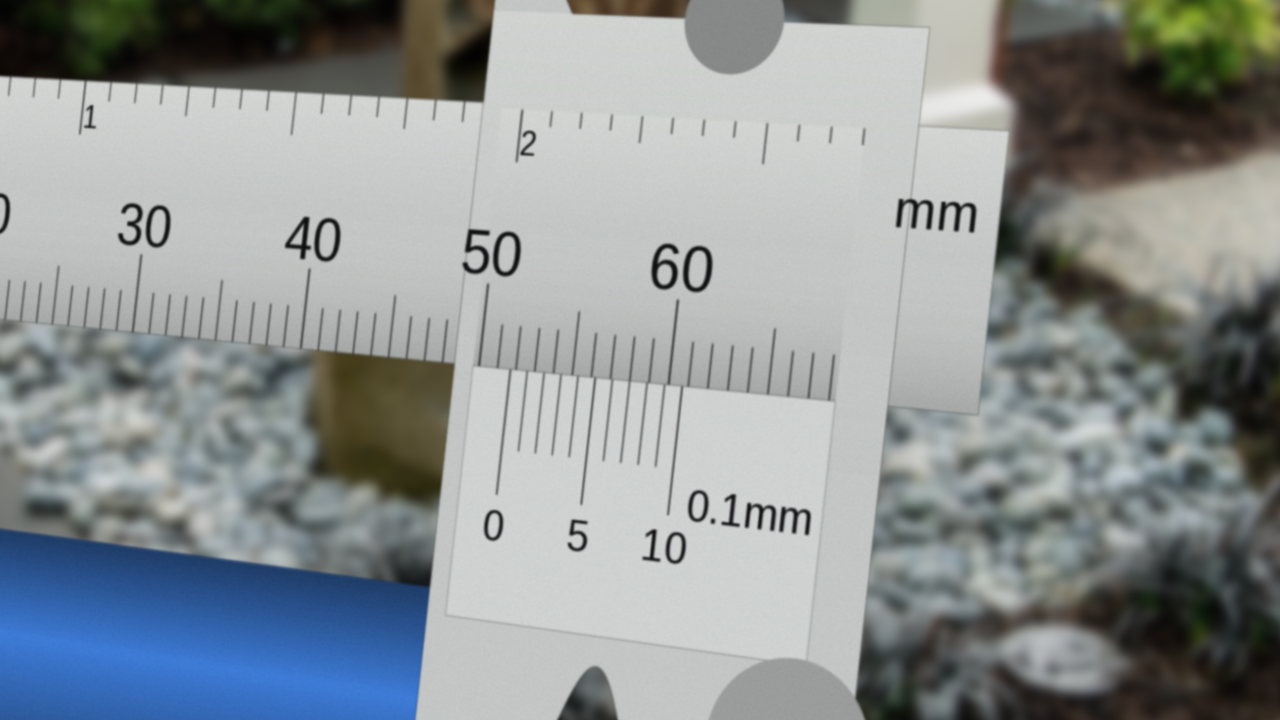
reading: mm 51.7
